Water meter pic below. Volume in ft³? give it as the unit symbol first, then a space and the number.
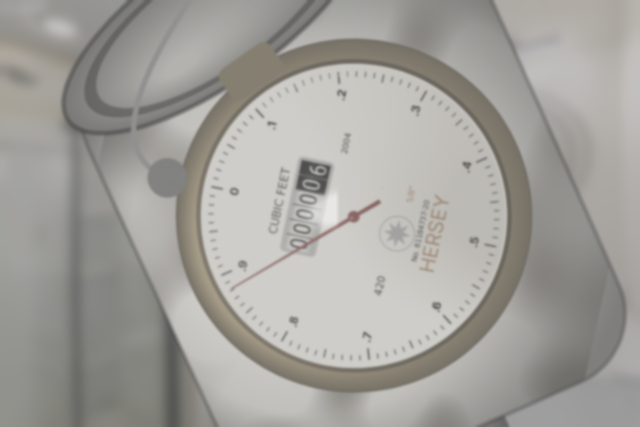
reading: ft³ 5.88
